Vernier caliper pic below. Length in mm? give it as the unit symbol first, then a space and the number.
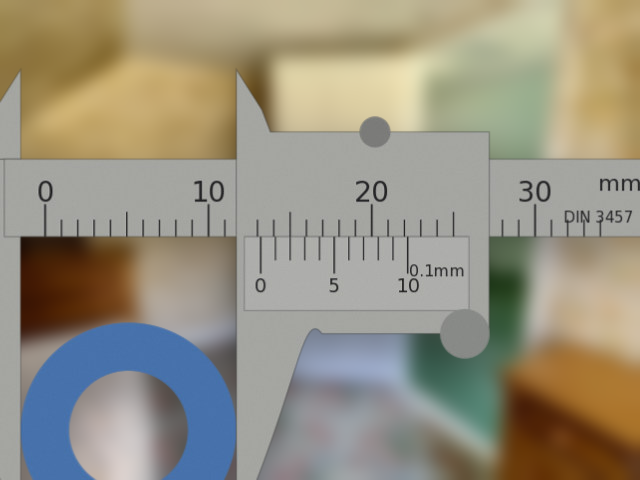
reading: mm 13.2
